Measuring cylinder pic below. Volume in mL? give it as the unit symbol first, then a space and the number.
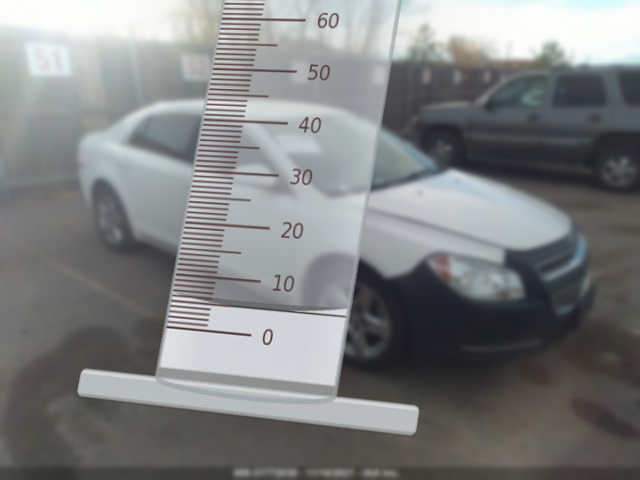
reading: mL 5
